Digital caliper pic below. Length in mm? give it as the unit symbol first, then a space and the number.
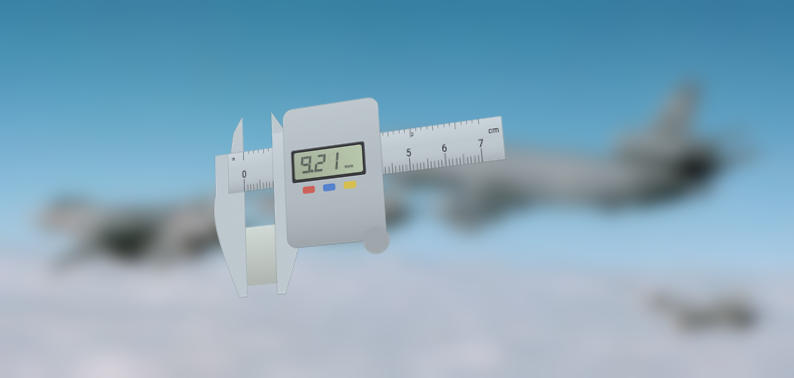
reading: mm 9.21
